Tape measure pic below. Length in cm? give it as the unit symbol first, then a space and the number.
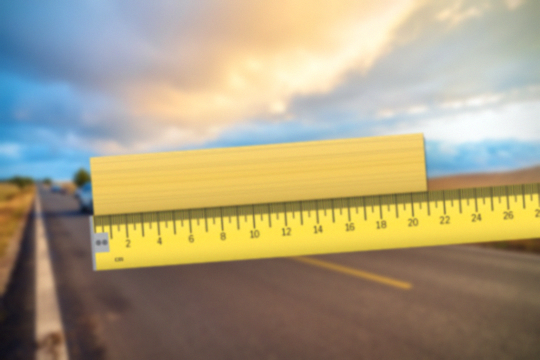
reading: cm 21
